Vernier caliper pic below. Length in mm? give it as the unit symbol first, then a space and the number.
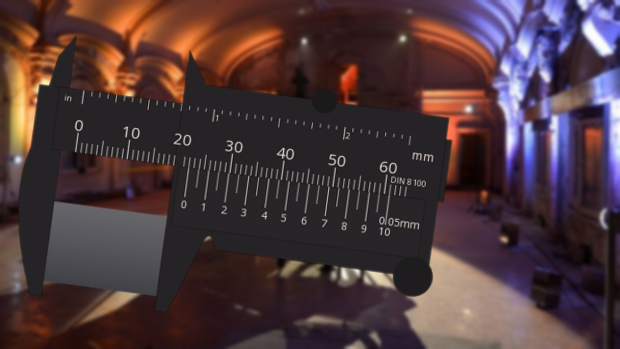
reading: mm 22.0
